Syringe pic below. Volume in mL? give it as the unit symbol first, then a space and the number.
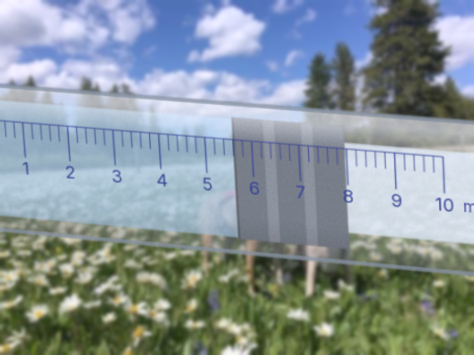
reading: mL 5.6
